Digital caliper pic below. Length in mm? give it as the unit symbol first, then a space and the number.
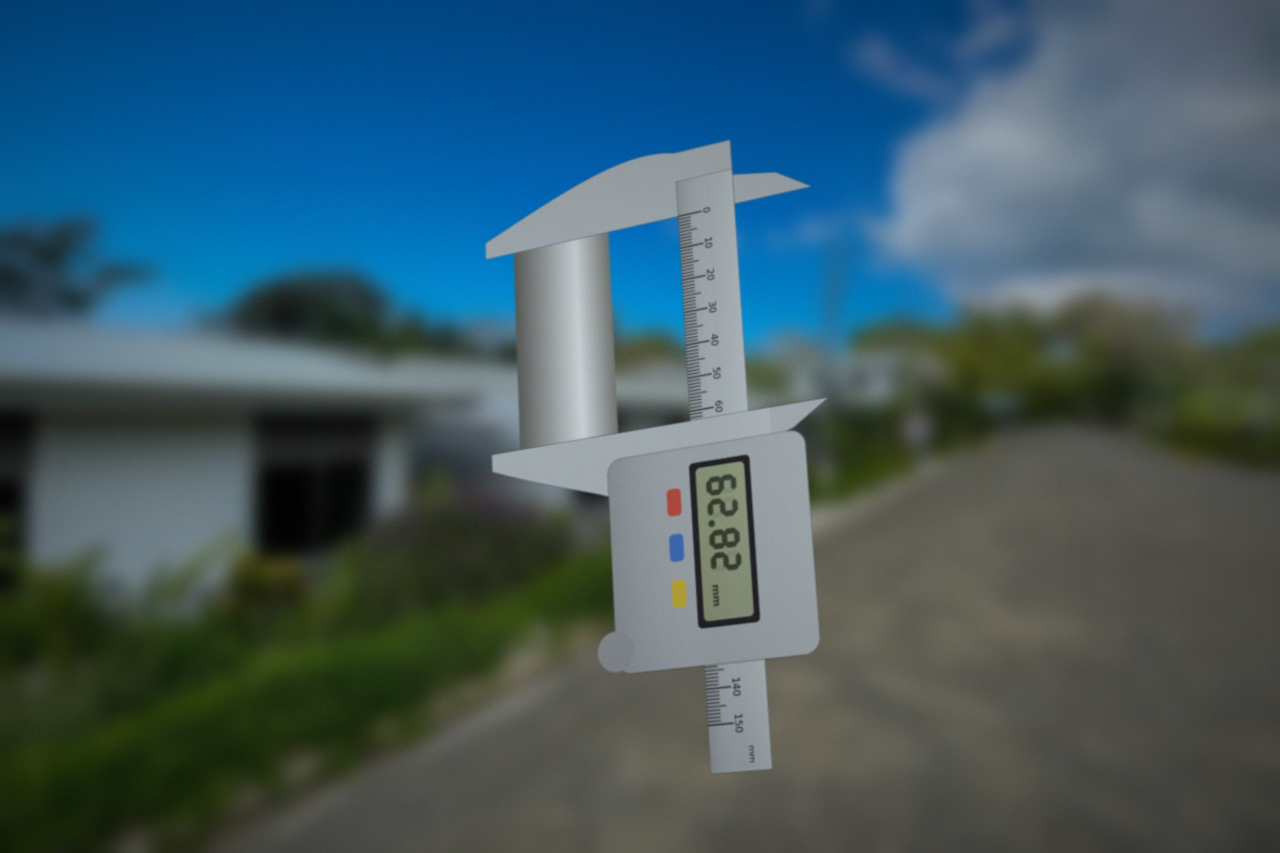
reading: mm 62.82
